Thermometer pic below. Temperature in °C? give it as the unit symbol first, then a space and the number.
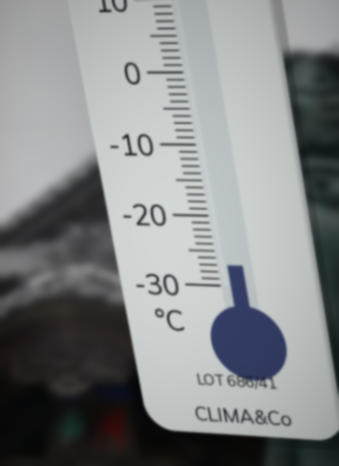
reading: °C -27
